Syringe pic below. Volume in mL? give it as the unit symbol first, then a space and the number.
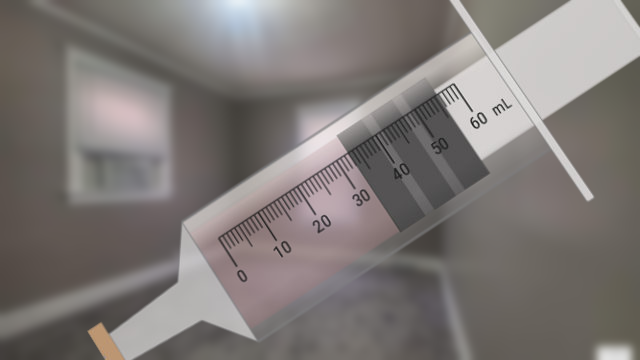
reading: mL 33
